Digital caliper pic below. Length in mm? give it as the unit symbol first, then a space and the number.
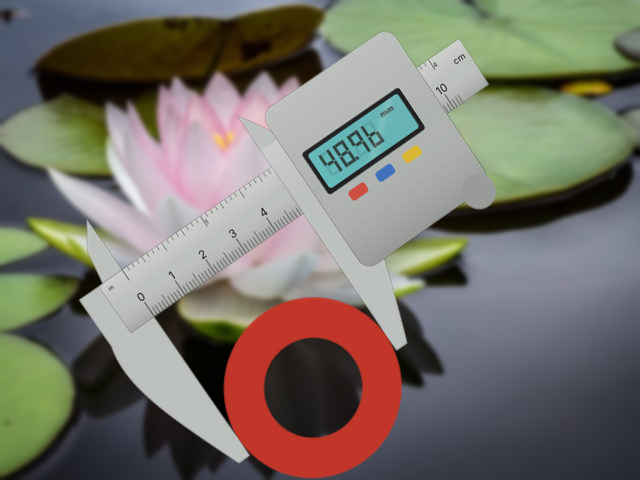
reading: mm 48.96
